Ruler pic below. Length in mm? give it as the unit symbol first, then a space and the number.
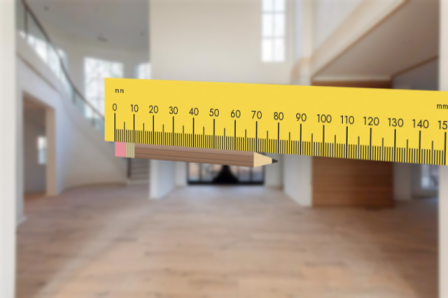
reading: mm 80
